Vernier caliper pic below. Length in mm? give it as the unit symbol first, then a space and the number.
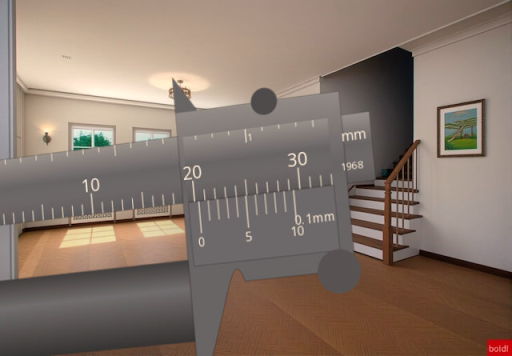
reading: mm 20.4
